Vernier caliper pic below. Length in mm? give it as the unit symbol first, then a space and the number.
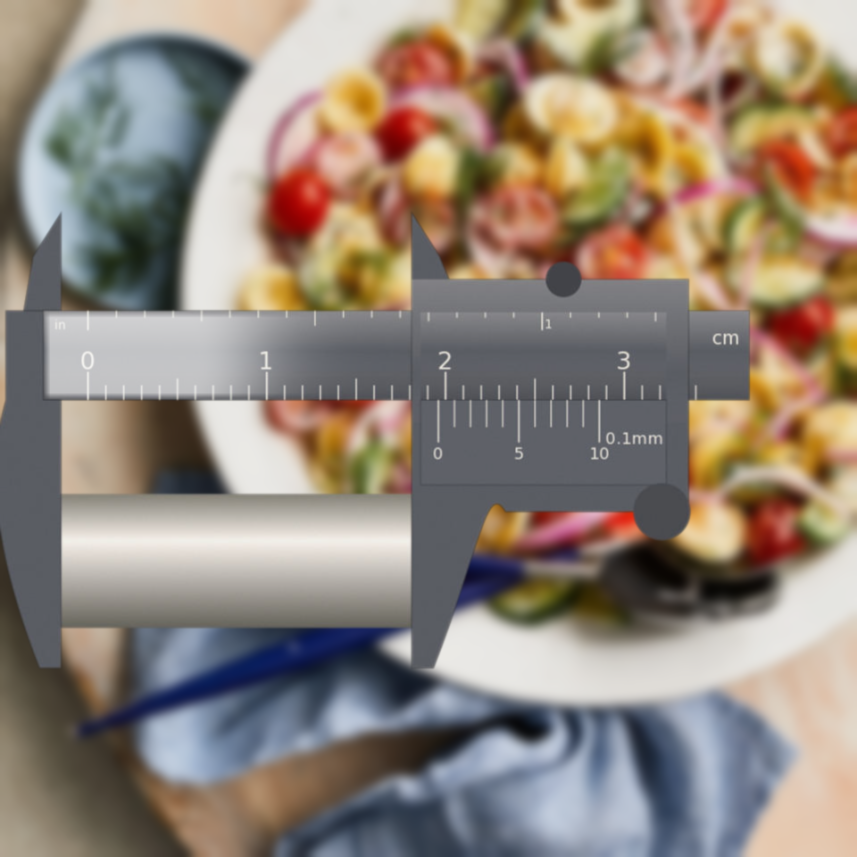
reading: mm 19.6
